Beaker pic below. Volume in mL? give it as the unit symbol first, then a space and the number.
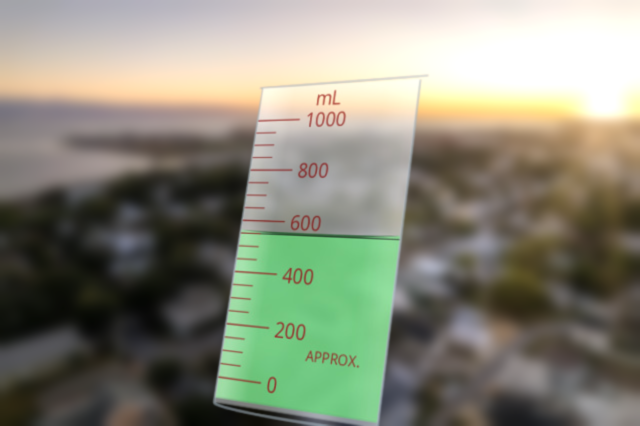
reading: mL 550
